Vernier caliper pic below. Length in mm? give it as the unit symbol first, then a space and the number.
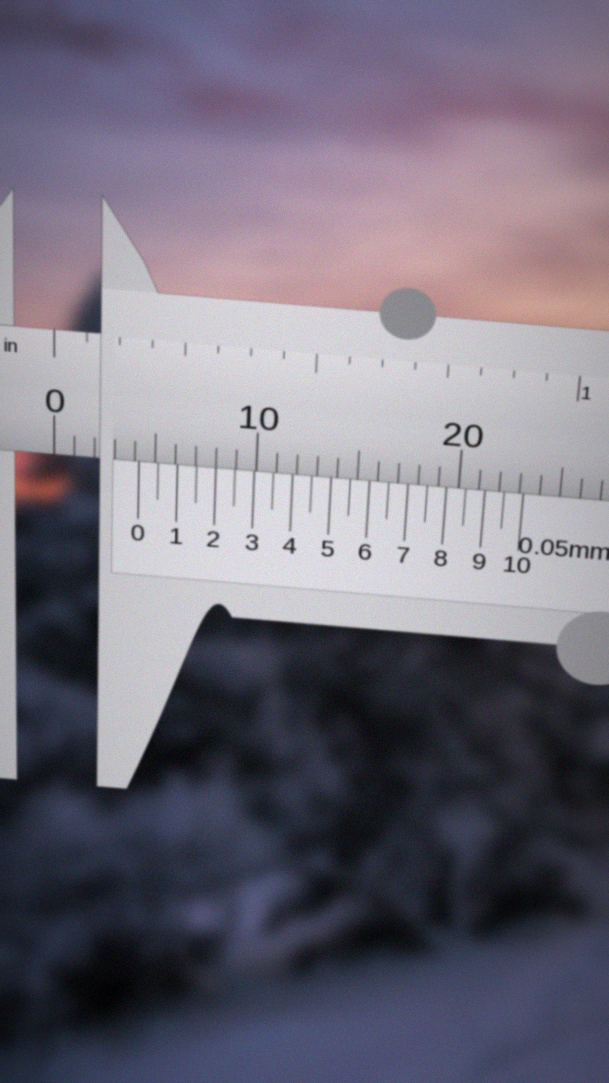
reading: mm 4.2
